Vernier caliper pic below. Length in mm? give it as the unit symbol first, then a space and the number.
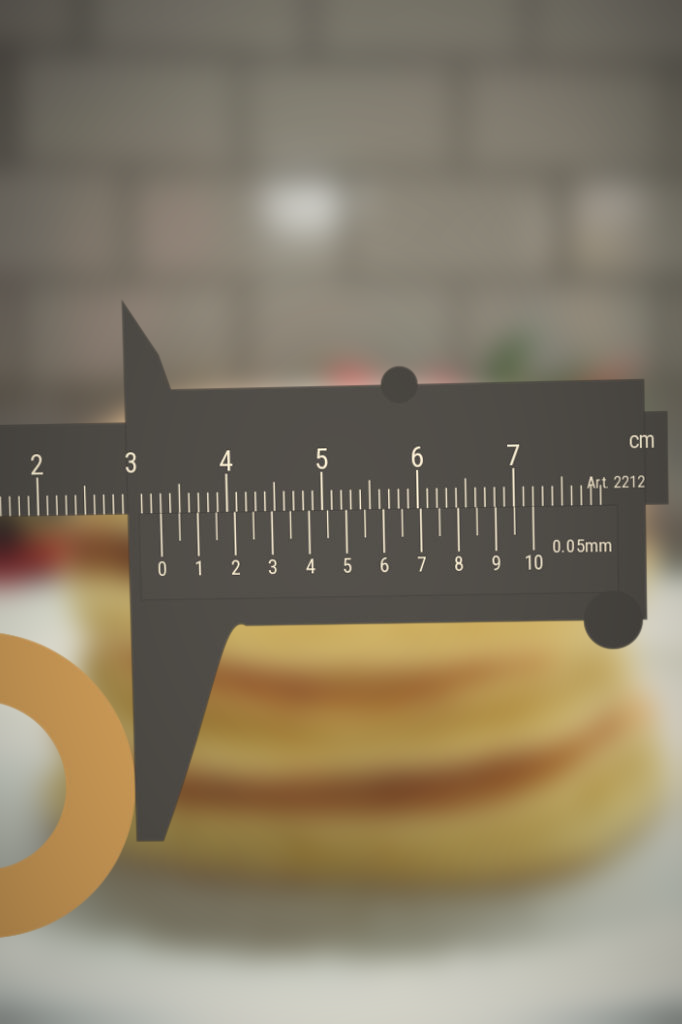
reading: mm 33.0
